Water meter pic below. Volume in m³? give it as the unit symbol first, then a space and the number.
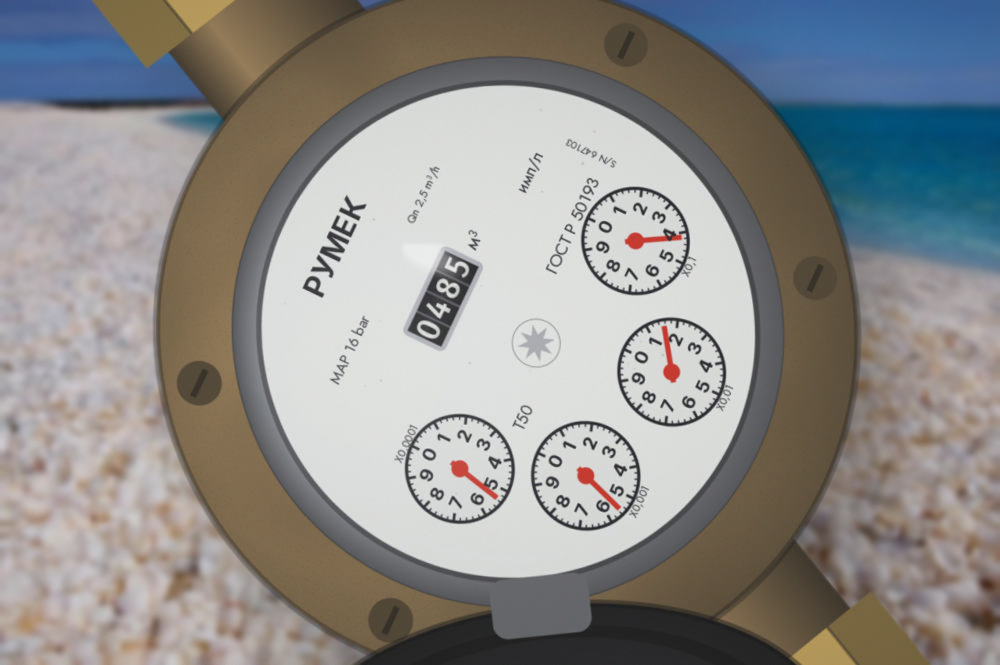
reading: m³ 485.4155
